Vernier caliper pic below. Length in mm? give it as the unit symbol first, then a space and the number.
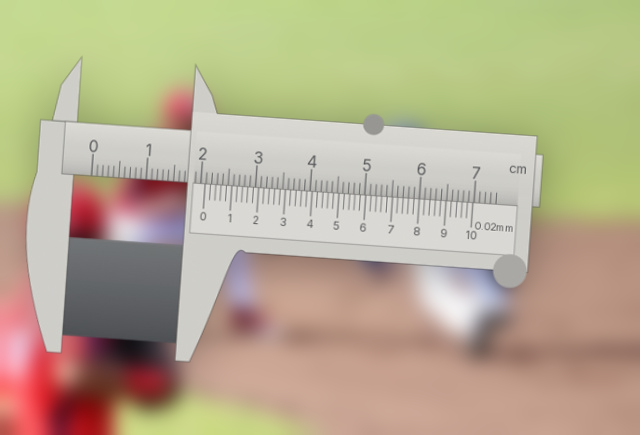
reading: mm 20.8
